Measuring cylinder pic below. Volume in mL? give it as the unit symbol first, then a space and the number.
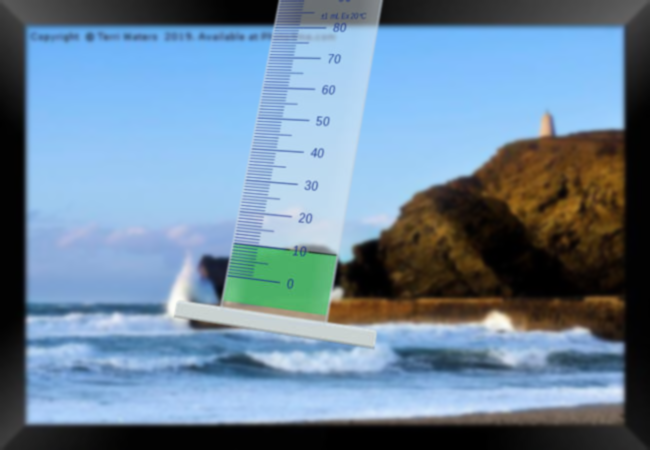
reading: mL 10
